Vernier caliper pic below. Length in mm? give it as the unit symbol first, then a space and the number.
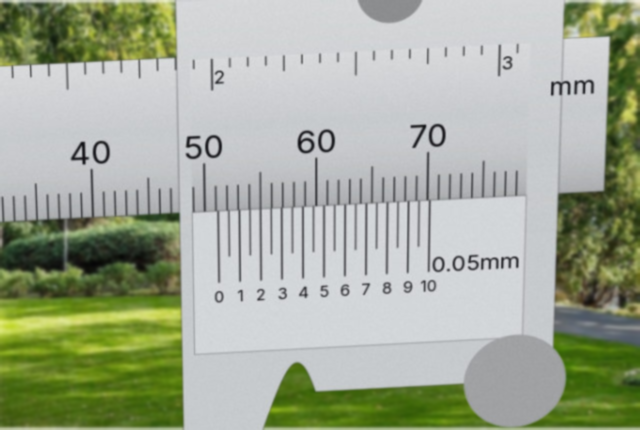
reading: mm 51.2
